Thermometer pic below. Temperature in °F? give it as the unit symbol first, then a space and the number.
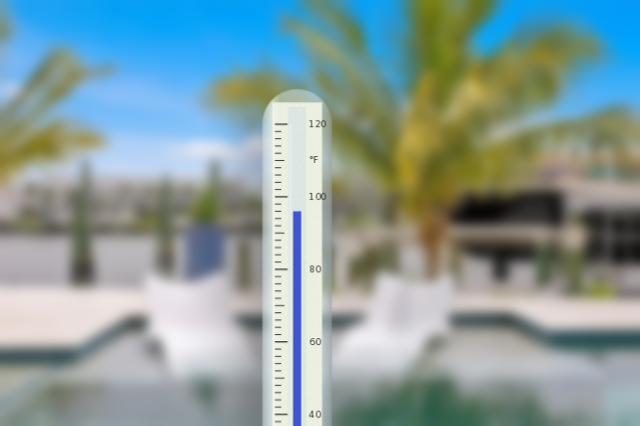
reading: °F 96
